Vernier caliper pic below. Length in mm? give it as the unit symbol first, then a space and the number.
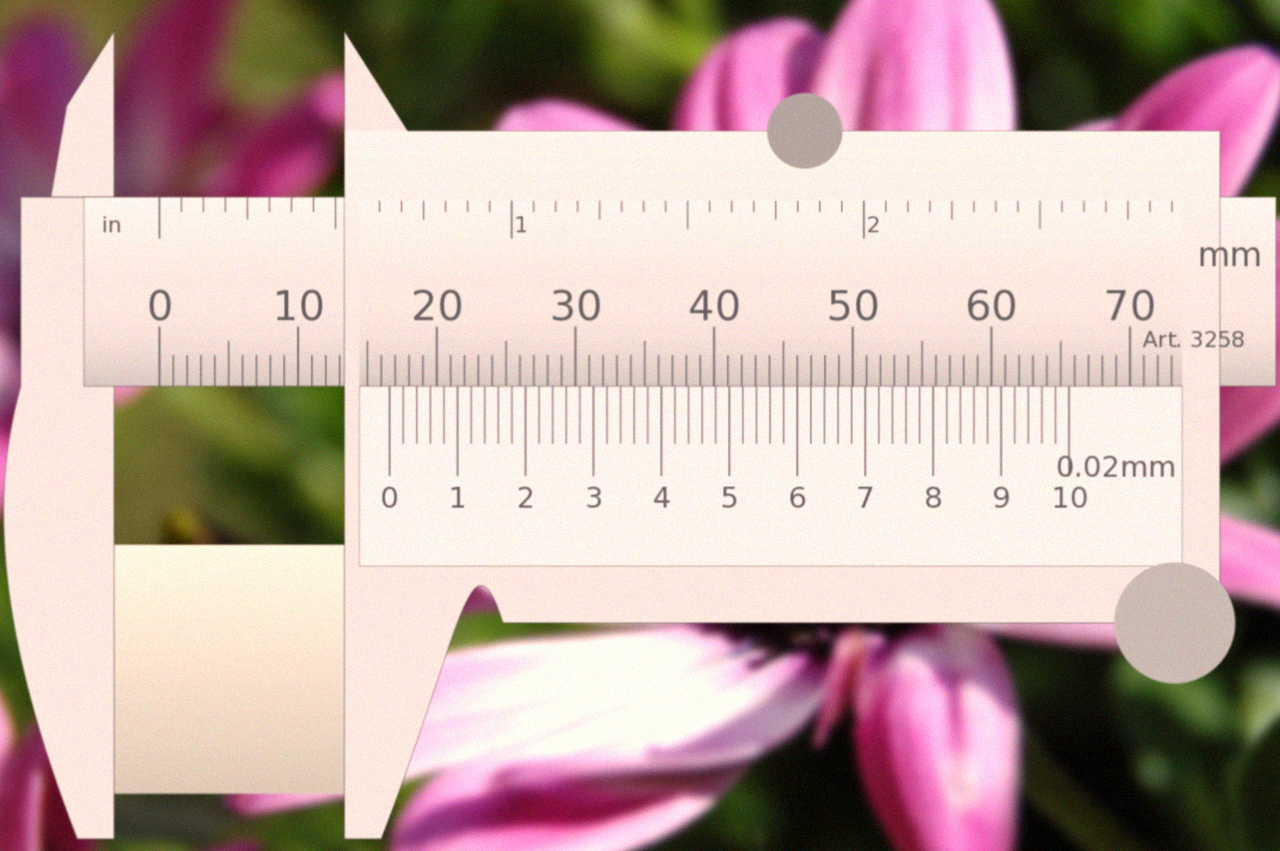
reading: mm 16.6
